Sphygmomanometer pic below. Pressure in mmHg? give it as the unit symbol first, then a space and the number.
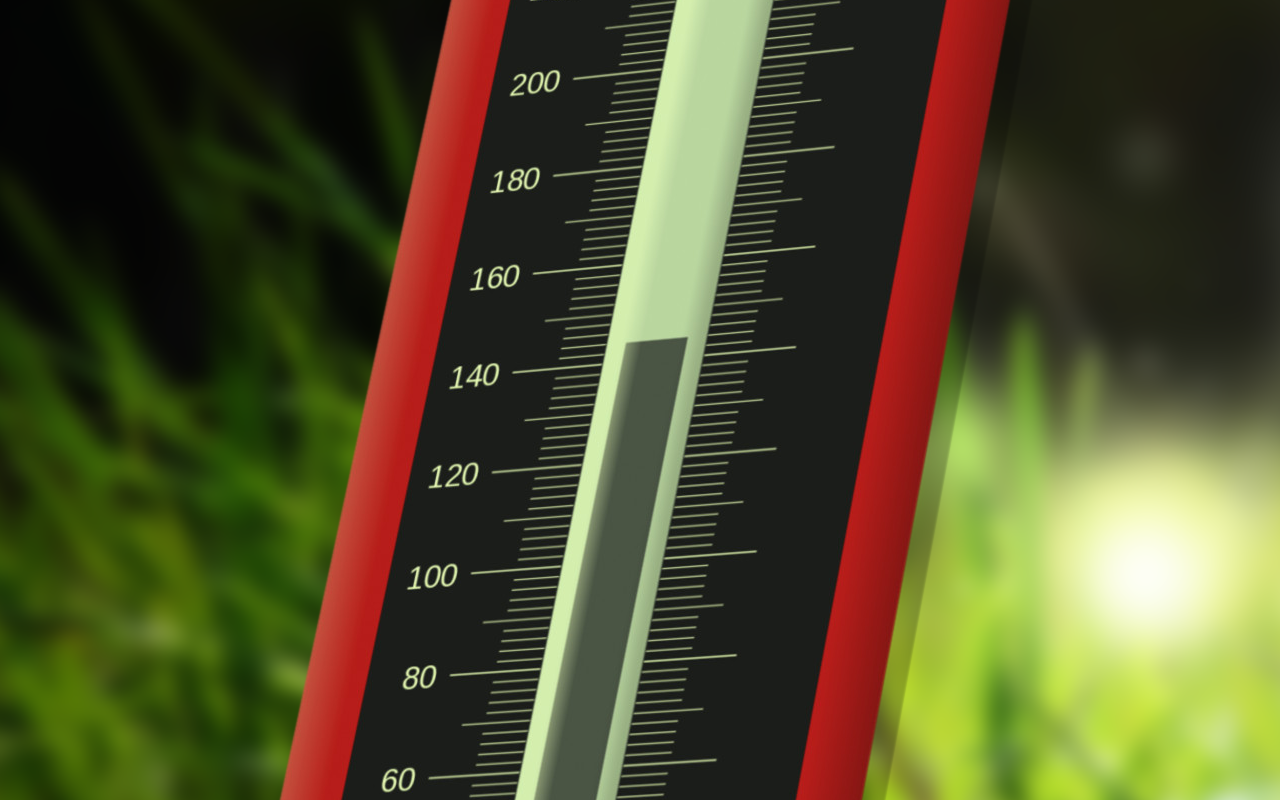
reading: mmHg 144
